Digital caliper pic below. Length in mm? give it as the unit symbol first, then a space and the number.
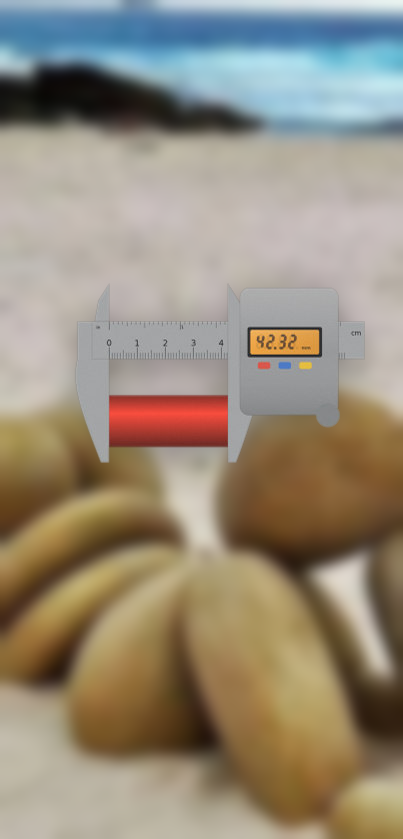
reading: mm 42.32
